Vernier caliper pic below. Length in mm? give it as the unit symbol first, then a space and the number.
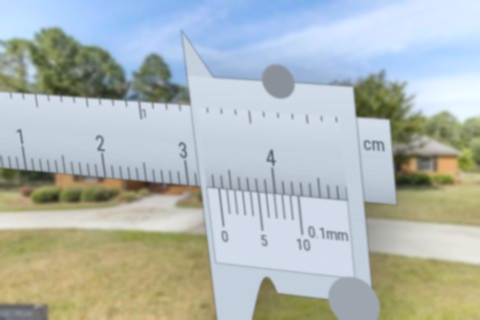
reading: mm 33.6
